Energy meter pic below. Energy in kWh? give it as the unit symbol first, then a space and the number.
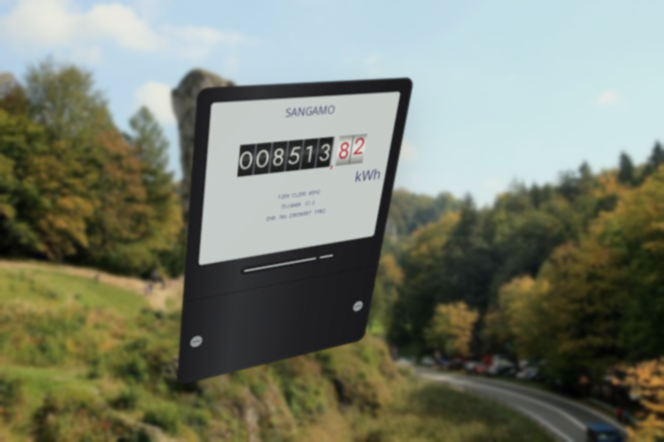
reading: kWh 8513.82
